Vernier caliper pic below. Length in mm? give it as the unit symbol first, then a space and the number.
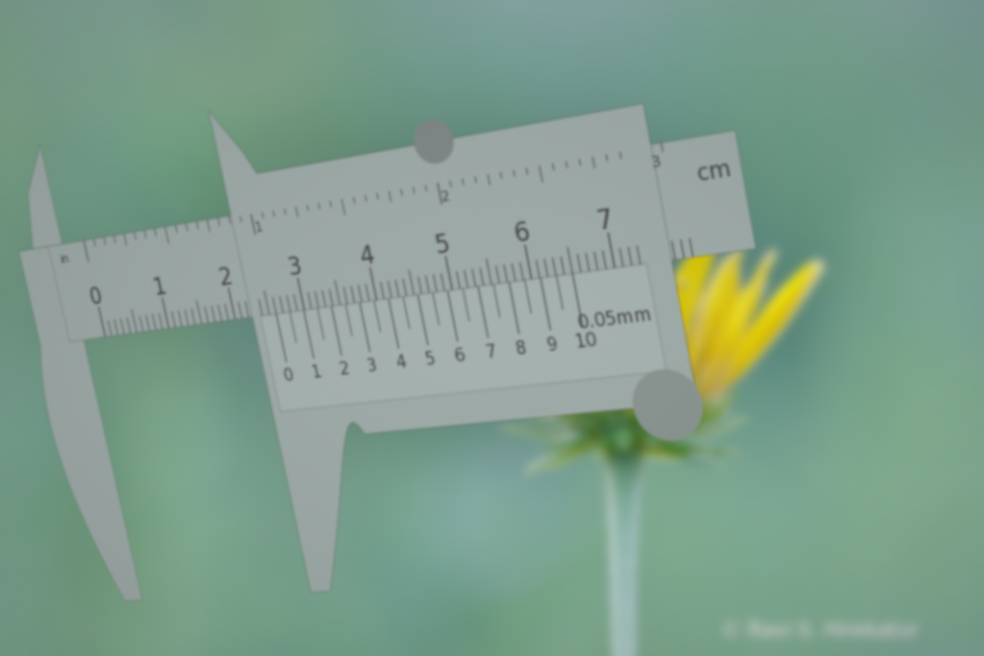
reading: mm 26.0
